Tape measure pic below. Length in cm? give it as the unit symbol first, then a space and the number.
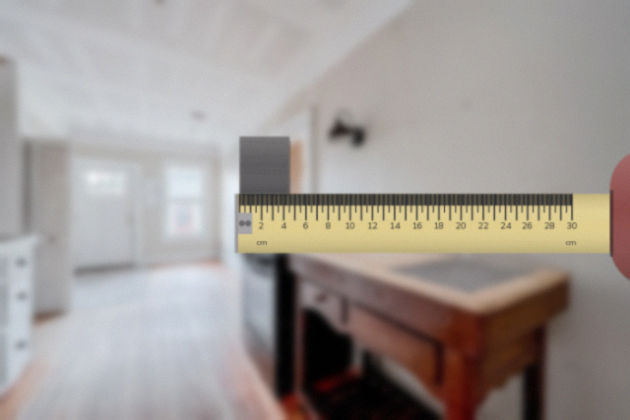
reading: cm 4.5
